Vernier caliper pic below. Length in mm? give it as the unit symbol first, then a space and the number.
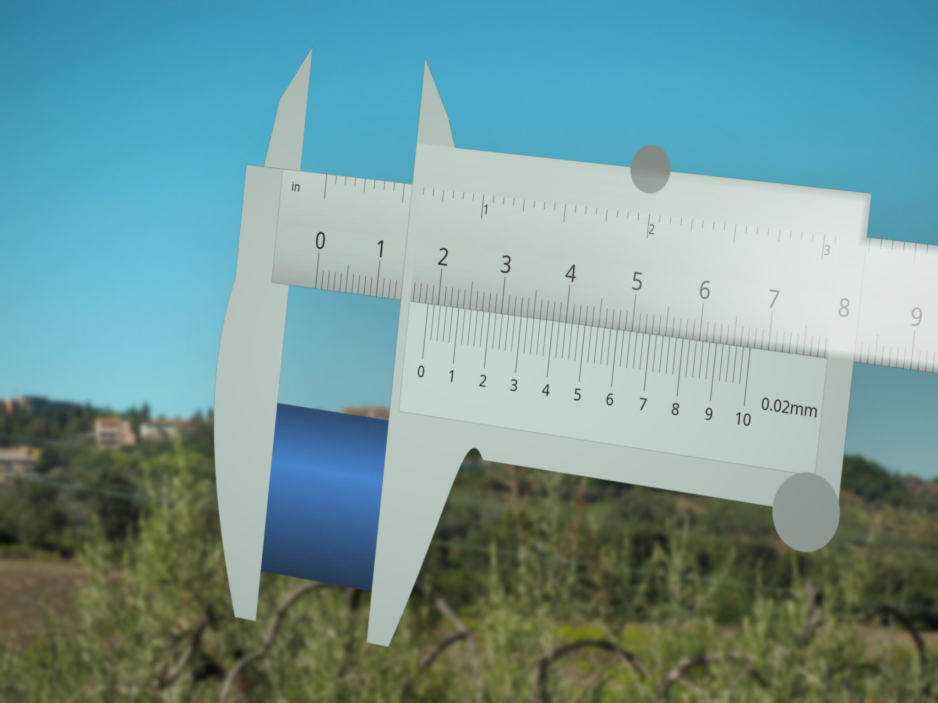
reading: mm 18.4
